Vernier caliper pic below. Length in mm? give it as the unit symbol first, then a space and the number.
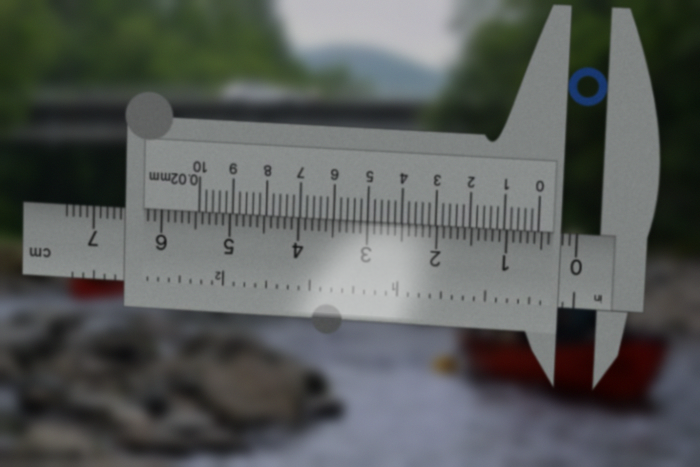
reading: mm 5.5
